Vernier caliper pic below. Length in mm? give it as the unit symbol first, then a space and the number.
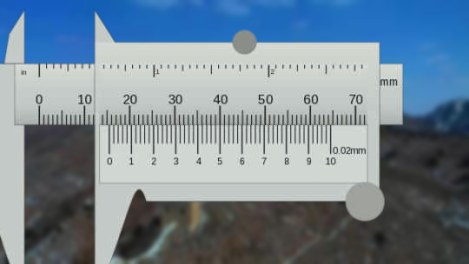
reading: mm 15.5
